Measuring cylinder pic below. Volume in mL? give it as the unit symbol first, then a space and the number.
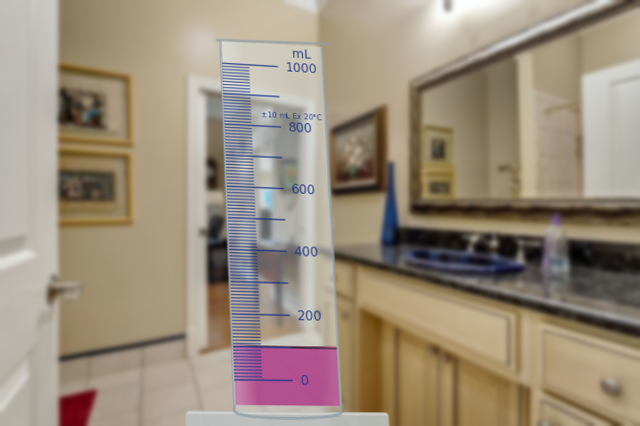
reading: mL 100
